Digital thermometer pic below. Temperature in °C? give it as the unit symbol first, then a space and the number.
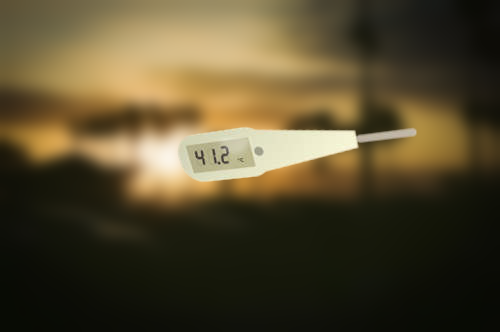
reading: °C 41.2
